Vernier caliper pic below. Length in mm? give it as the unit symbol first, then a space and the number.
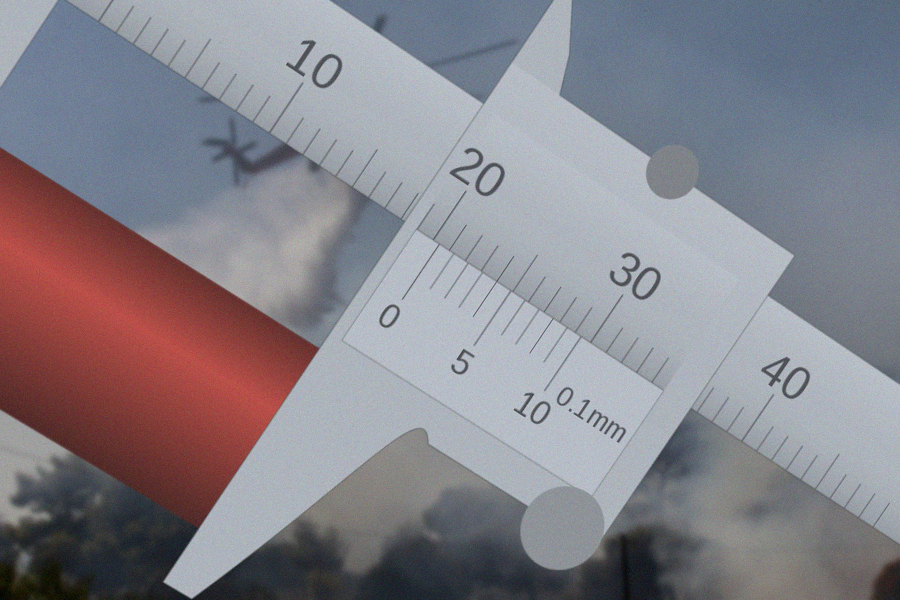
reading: mm 20.4
